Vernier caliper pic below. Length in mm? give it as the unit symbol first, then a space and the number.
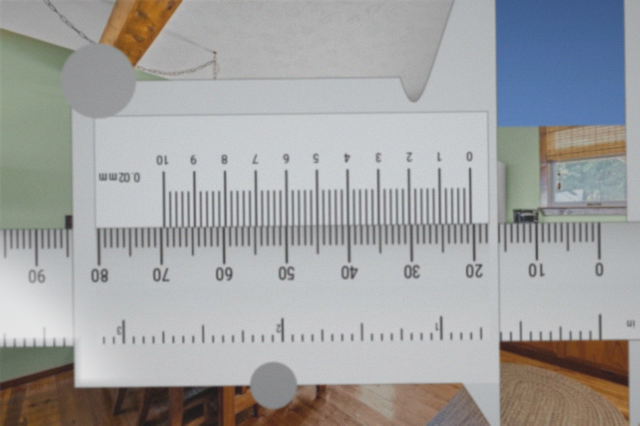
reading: mm 20.5
